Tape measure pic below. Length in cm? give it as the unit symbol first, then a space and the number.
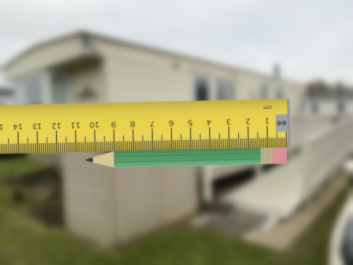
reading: cm 10.5
